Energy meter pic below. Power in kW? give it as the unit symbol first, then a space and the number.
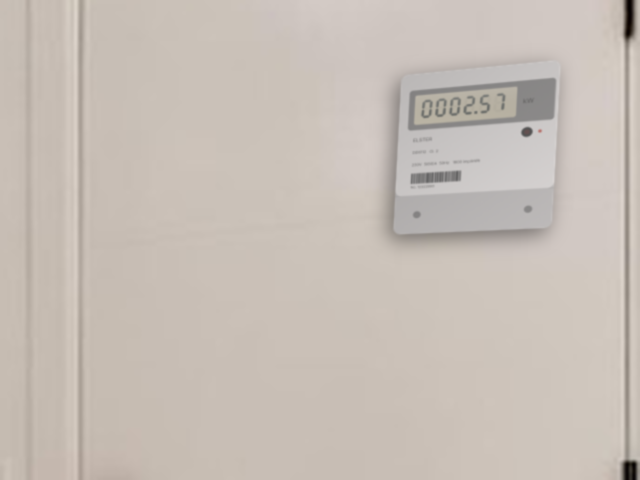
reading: kW 2.57
